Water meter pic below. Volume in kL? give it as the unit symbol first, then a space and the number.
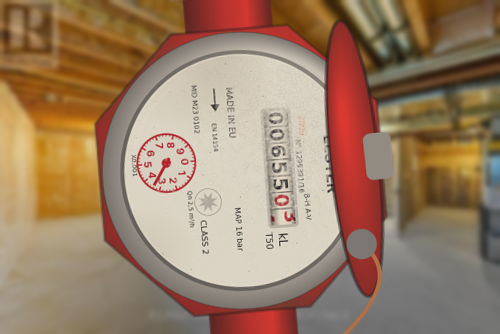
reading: kL 655.033
